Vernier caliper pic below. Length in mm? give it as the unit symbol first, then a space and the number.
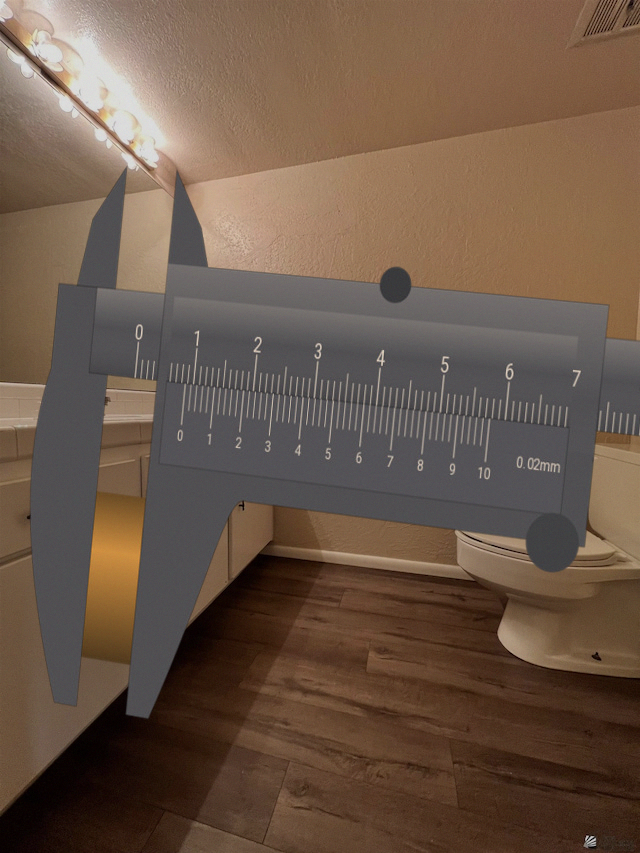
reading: mm 8.6
